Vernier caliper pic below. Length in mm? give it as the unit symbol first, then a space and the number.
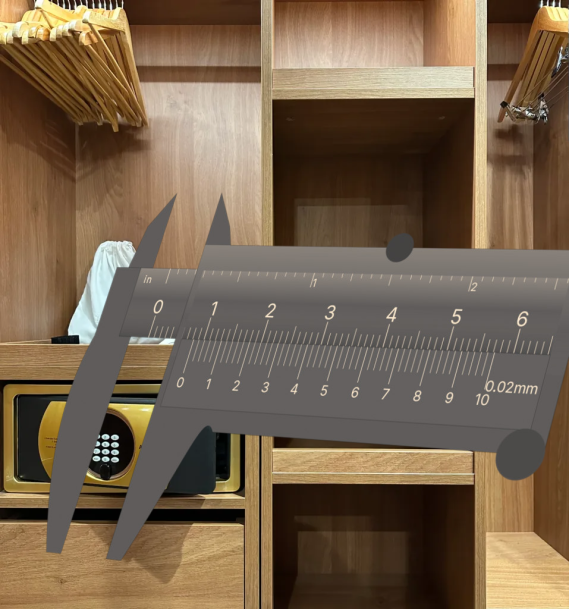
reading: mm 8.2
